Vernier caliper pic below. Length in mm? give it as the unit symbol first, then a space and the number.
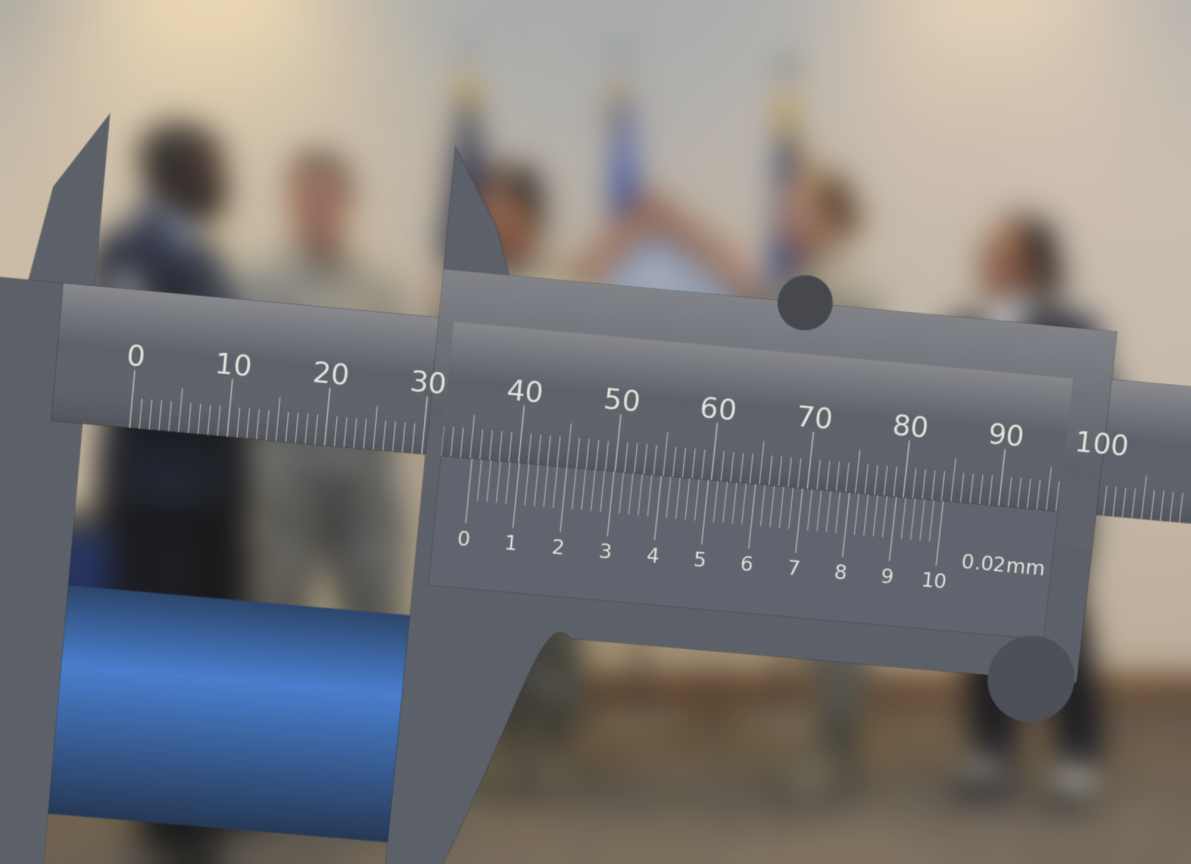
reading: mm 35.2
